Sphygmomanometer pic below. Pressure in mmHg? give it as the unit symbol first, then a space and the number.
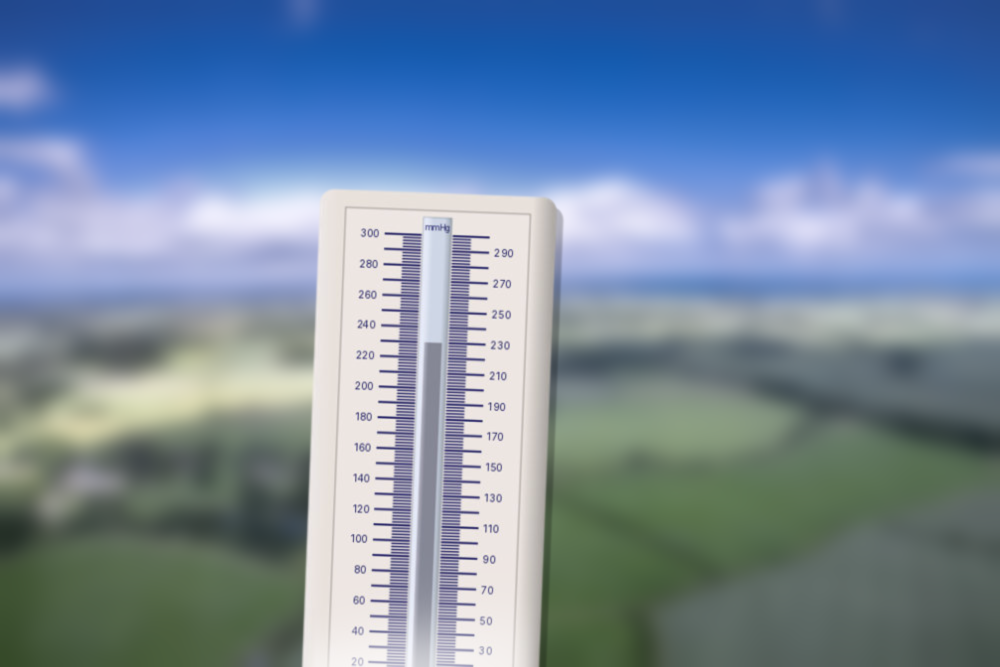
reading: mmHg 230
